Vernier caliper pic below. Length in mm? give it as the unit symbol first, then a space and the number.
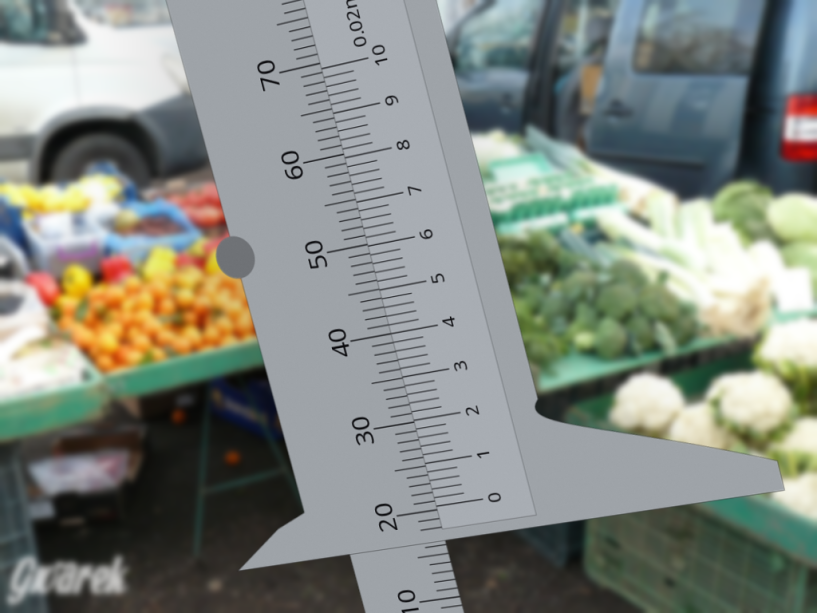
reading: mm 20.4
